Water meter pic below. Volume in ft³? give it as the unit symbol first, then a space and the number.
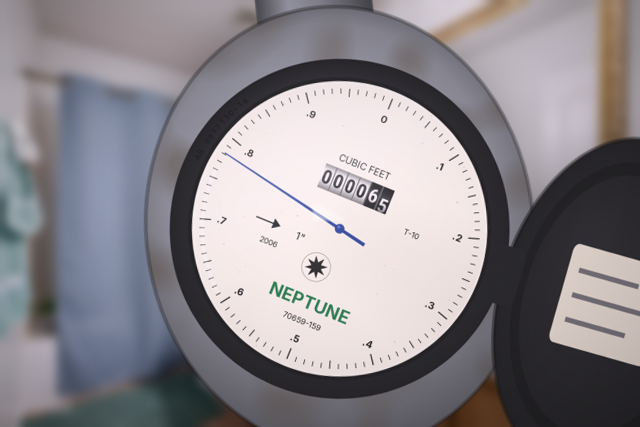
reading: ft³ 64.78
